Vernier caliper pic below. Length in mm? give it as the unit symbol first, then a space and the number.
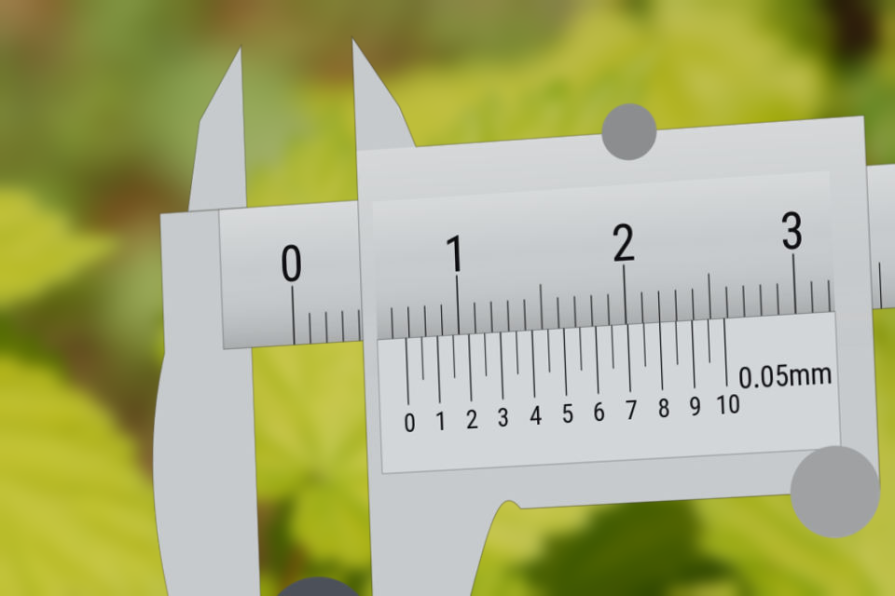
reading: mm 6.8
